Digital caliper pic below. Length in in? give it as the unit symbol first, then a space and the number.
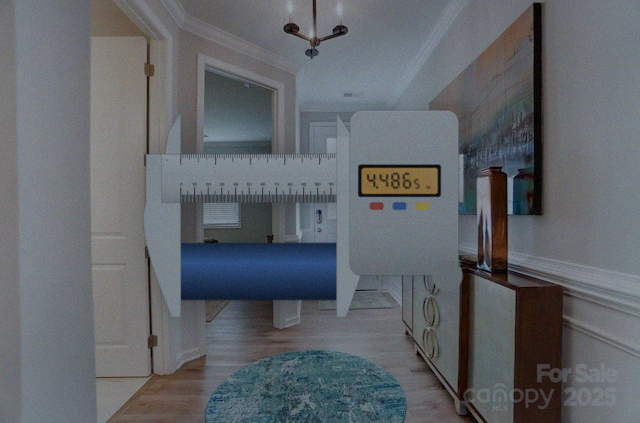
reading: in 4.4865
